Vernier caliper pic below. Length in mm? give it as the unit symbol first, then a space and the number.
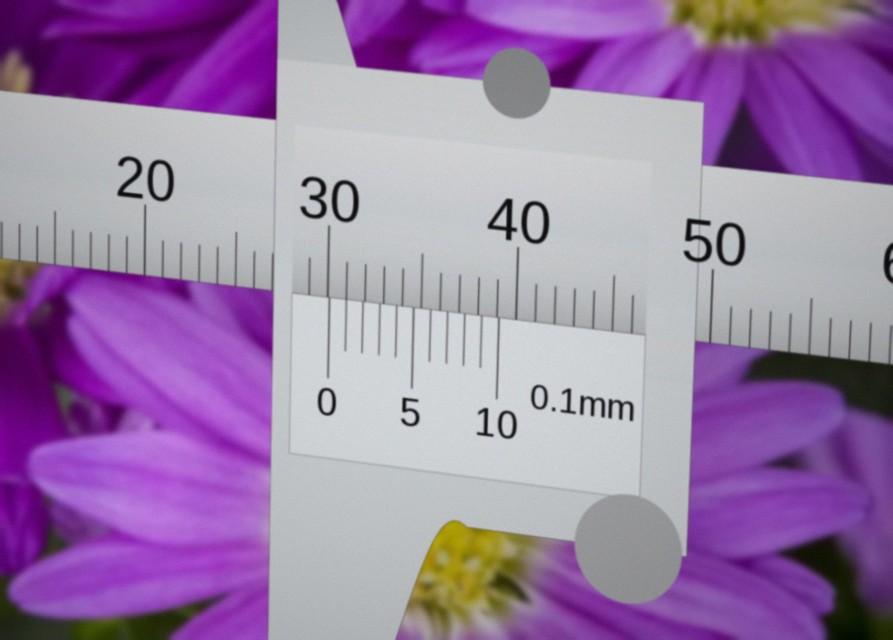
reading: mm 30.1
